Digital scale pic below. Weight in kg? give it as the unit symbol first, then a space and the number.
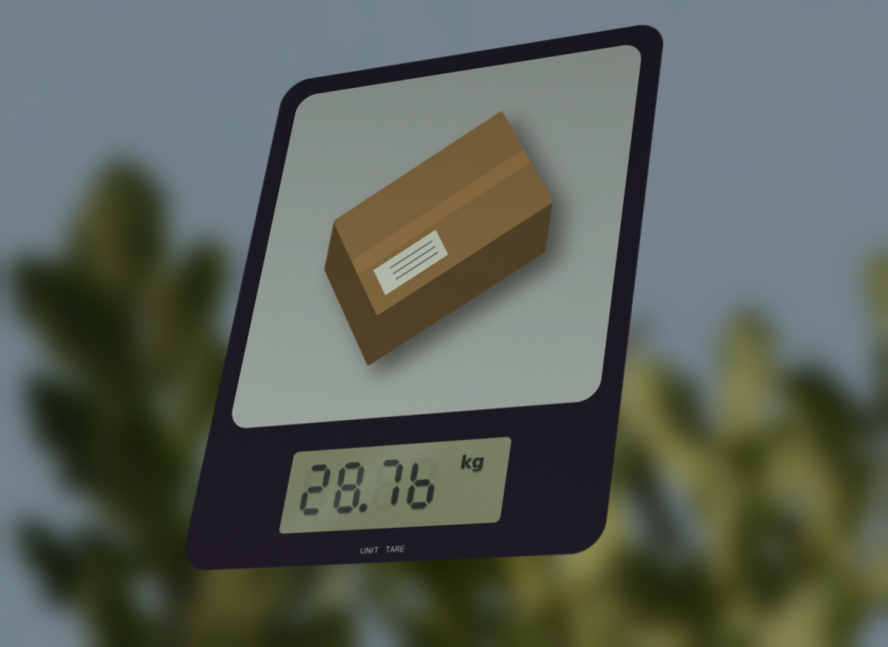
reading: kg 28.76
